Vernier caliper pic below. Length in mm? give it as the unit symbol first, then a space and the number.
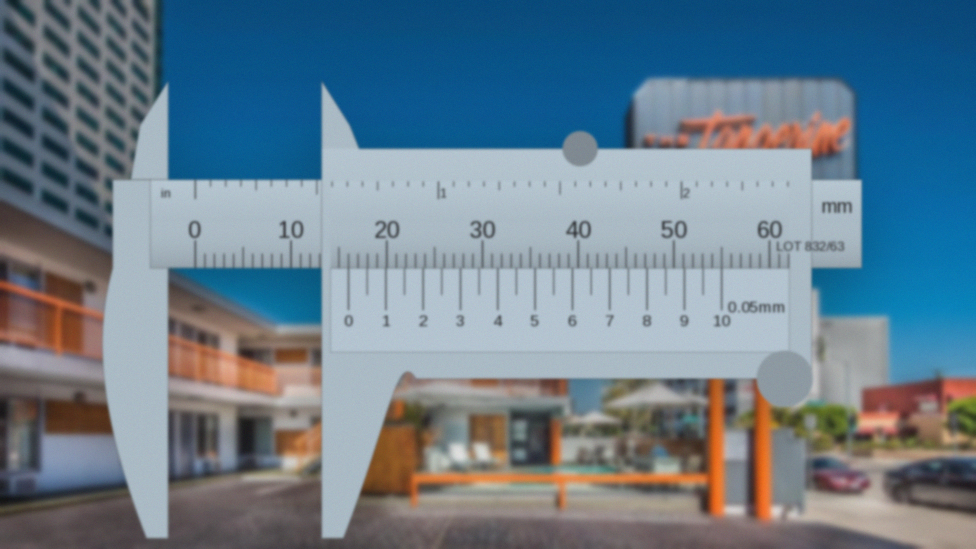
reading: mm 16.0
